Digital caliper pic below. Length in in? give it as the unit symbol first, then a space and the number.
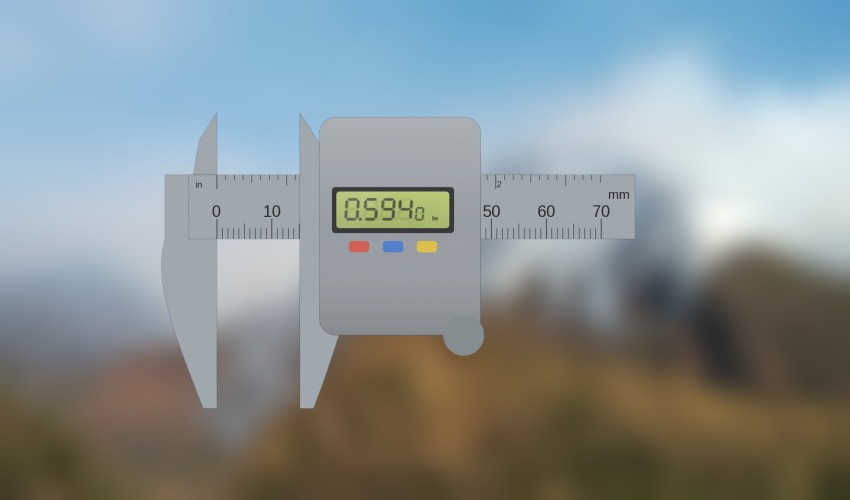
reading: in 0.5940
